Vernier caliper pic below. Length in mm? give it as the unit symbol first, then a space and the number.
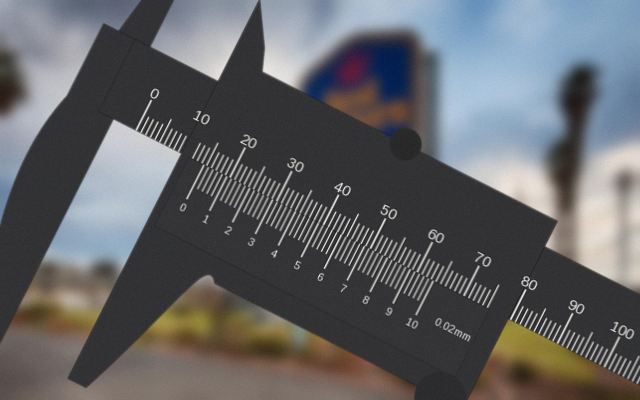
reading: mm 14.5
